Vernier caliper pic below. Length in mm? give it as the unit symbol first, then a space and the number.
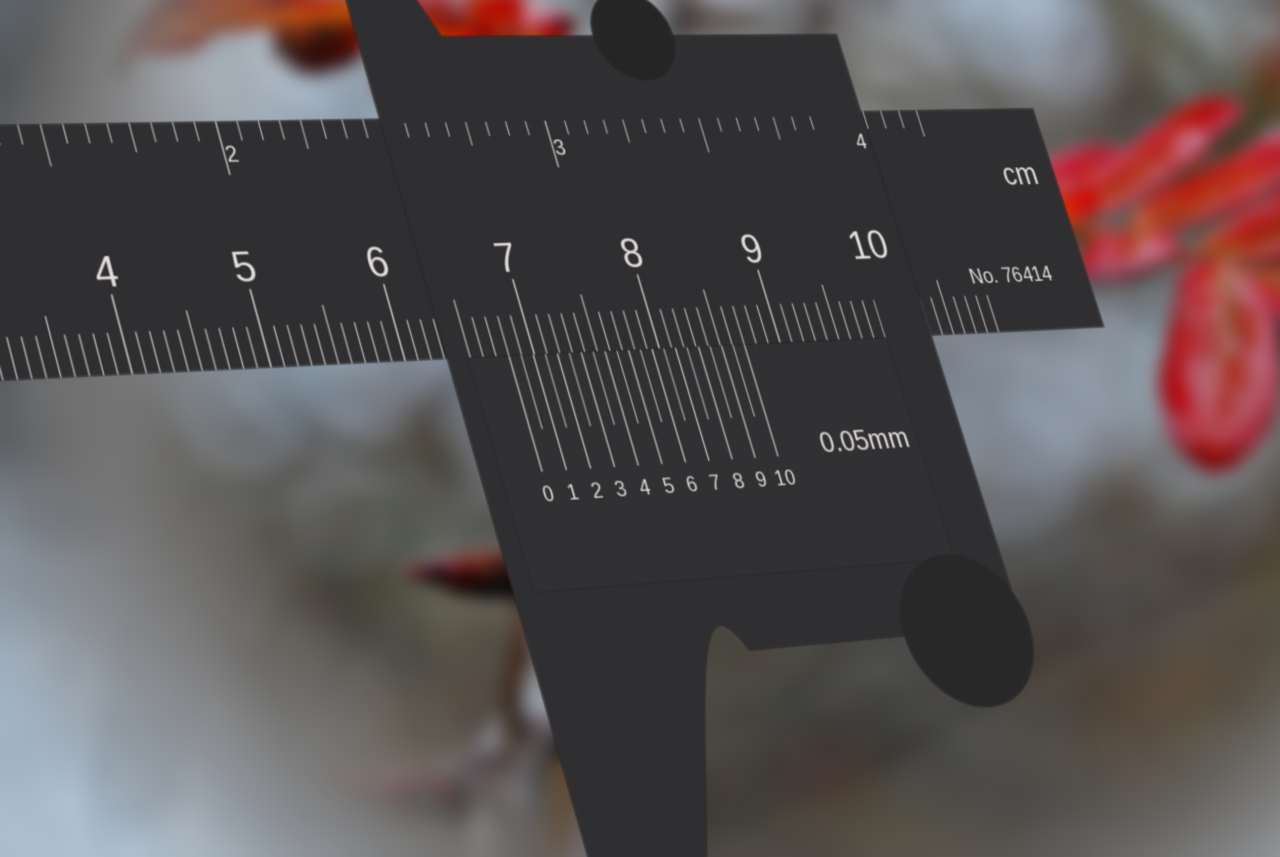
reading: mm 68.0
